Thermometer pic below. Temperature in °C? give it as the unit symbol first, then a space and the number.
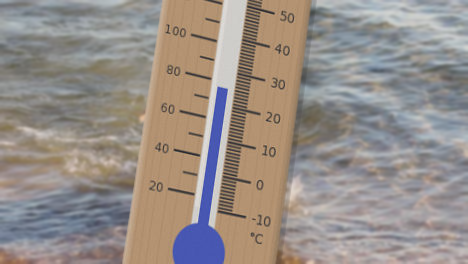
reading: °C 25
